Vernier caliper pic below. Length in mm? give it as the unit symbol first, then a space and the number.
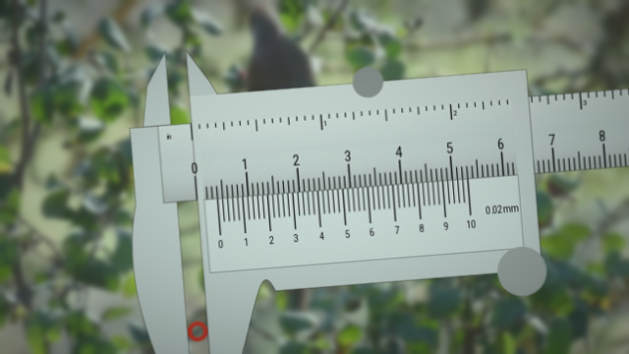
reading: mm 4.0
